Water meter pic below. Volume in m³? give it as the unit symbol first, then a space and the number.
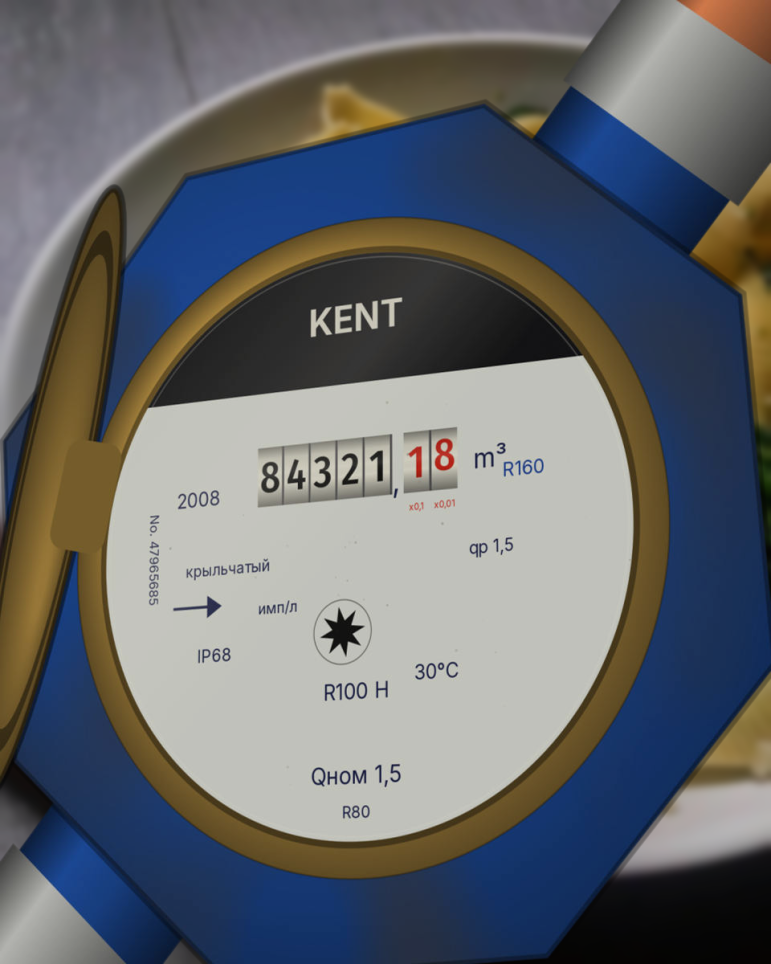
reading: m³ 84321.18
